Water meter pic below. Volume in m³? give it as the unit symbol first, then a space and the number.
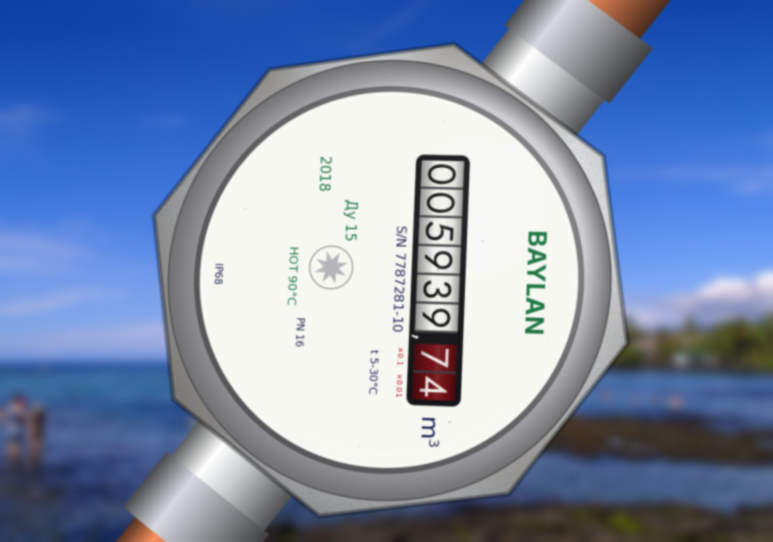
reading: m³ 5939.74
